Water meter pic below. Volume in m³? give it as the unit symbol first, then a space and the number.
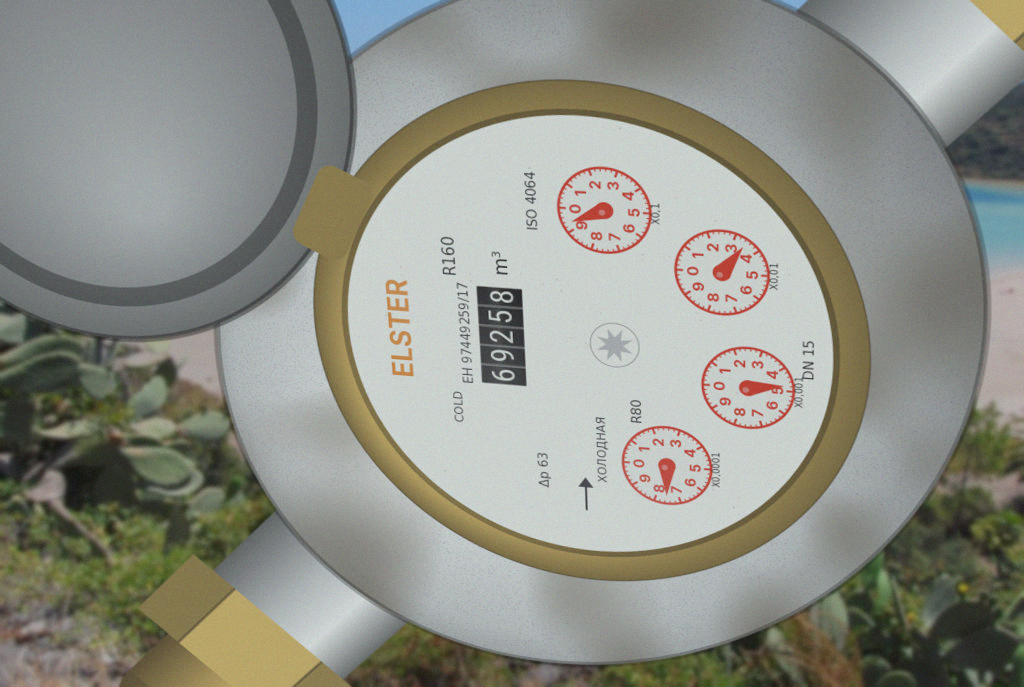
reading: m³ 69257.9347
